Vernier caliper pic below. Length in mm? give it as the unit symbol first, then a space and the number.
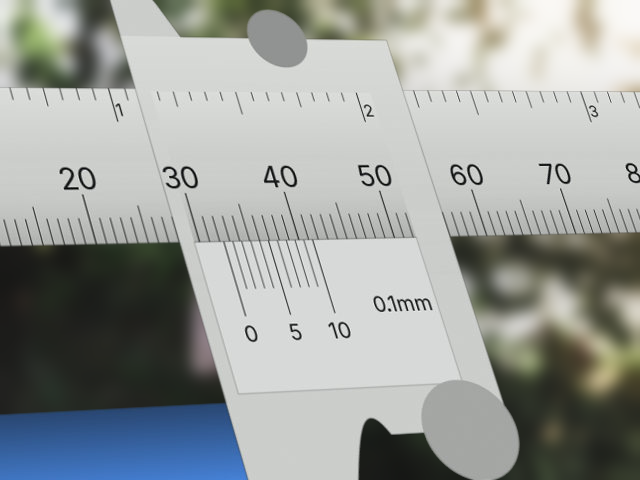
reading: mm 32.4
